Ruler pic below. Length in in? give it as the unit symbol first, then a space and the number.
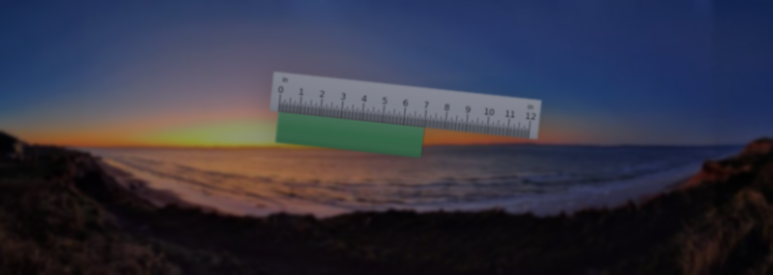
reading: in 7
